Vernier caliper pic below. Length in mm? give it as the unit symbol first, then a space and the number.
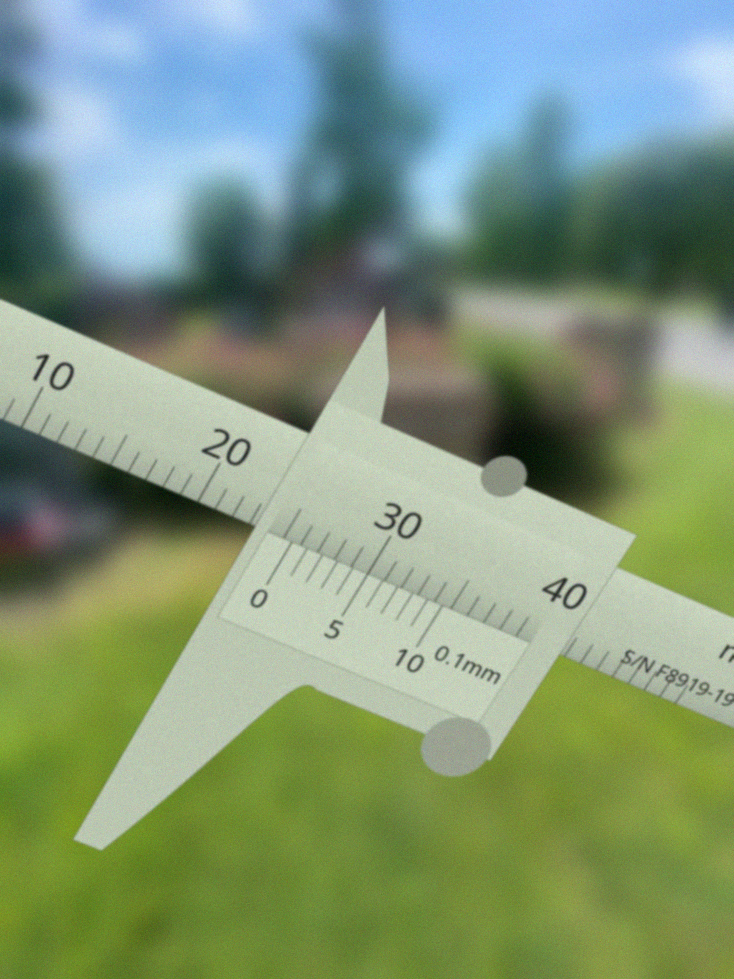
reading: mm 25.5
